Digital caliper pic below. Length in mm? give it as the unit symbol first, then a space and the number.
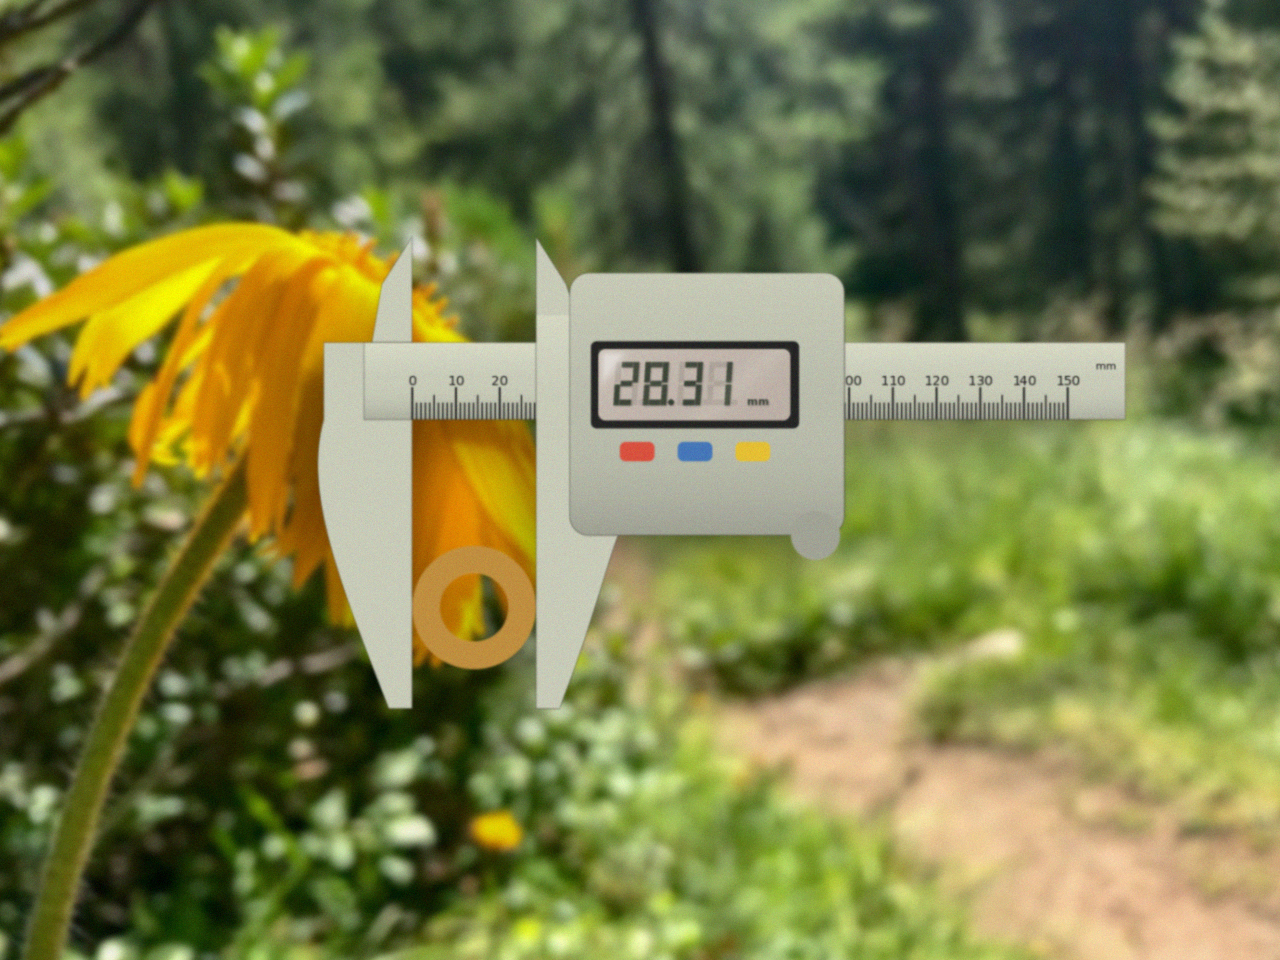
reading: mm 28.31
